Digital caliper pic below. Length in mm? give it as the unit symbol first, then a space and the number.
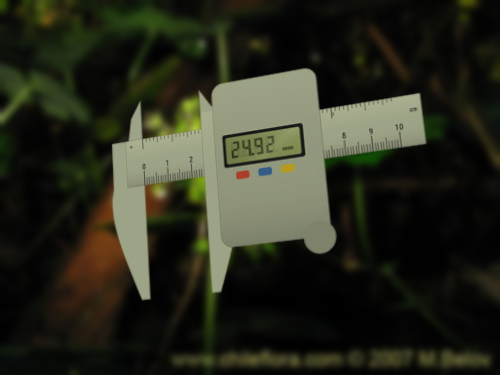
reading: mm 24.92
